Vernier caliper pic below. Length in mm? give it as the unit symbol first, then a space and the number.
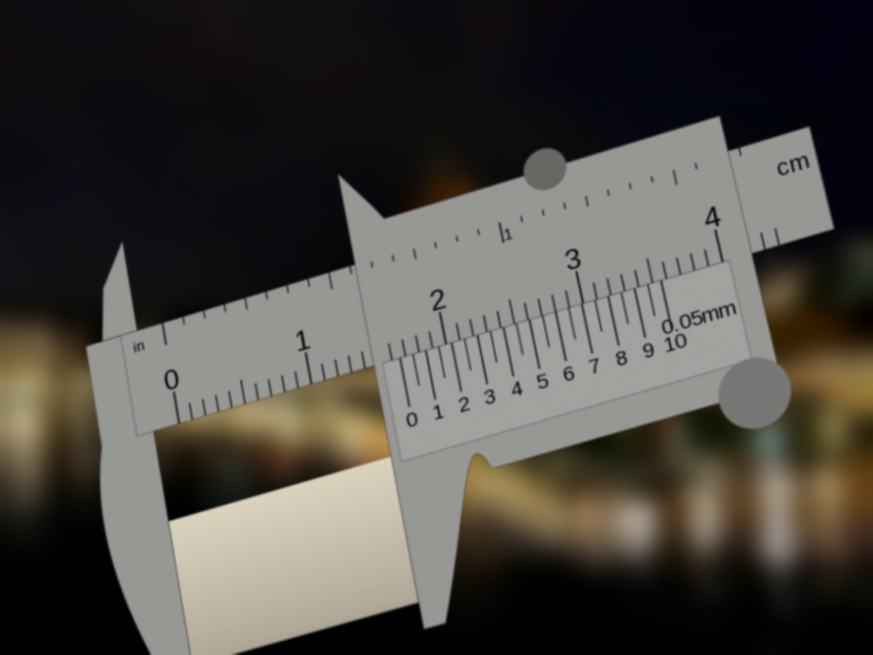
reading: mm 16.6
